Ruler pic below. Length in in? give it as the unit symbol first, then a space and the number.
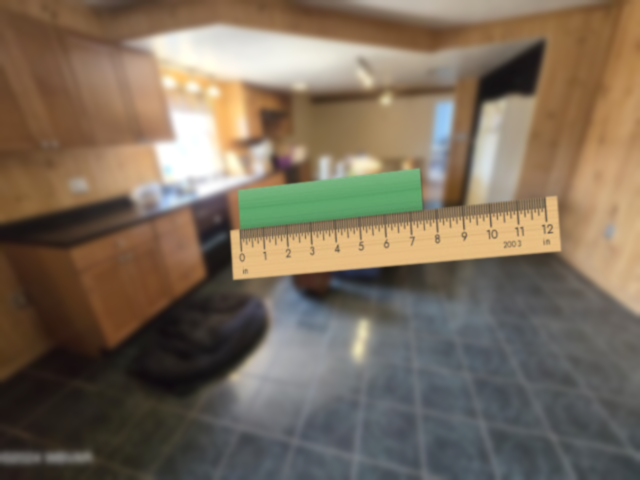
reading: in 7.5
